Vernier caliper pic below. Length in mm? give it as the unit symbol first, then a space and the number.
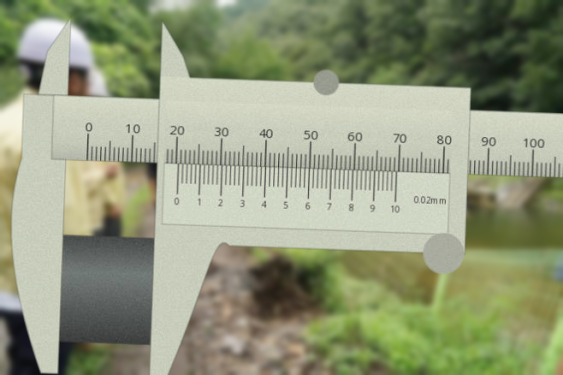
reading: mm 20.5
